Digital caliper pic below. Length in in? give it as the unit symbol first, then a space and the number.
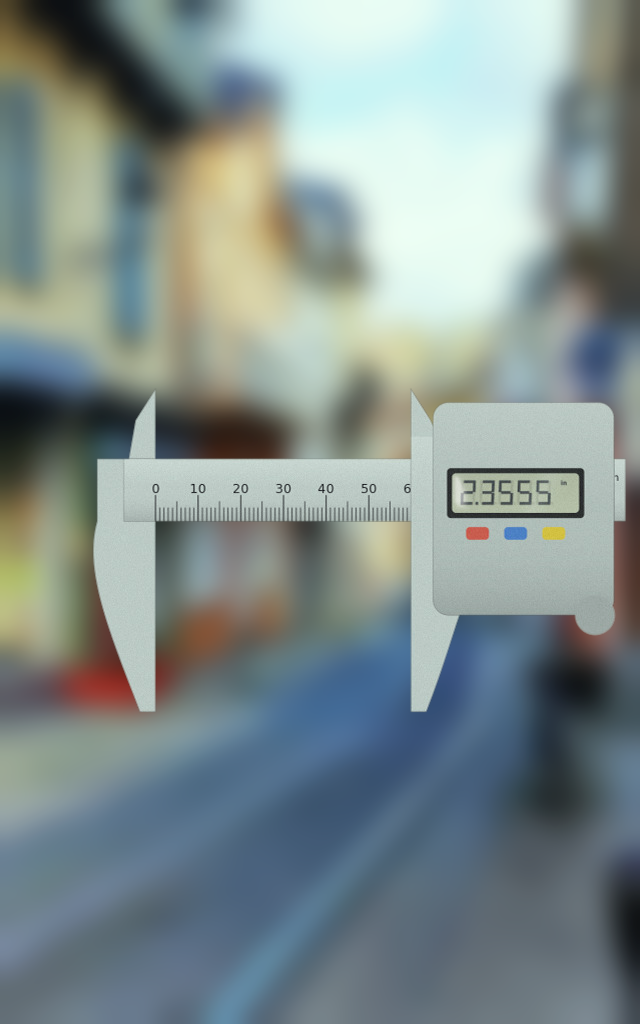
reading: in 2.3555
